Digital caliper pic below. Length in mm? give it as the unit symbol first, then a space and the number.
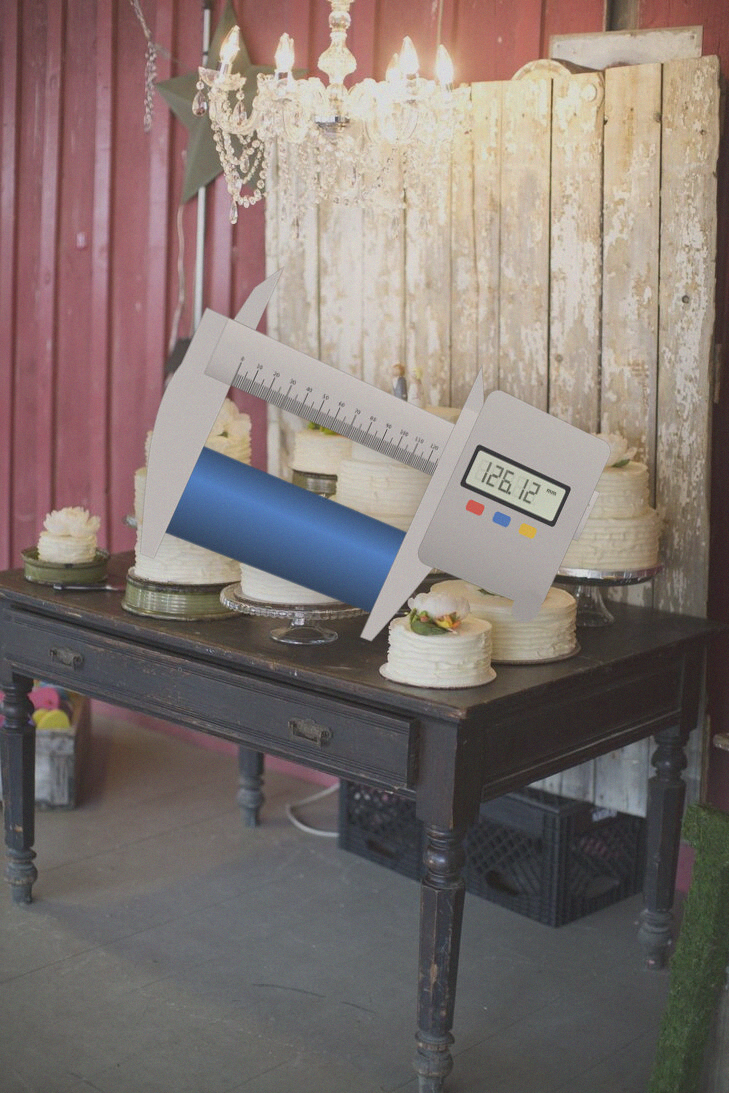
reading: mm 126.12
